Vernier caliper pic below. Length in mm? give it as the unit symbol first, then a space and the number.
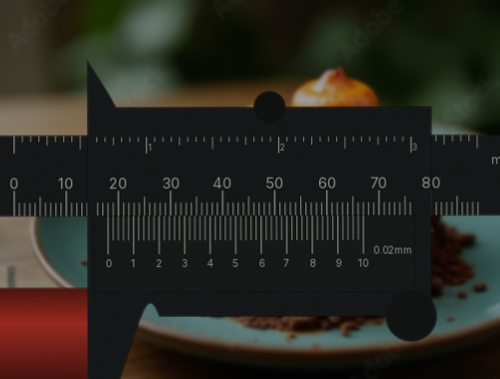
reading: mm 18.0
